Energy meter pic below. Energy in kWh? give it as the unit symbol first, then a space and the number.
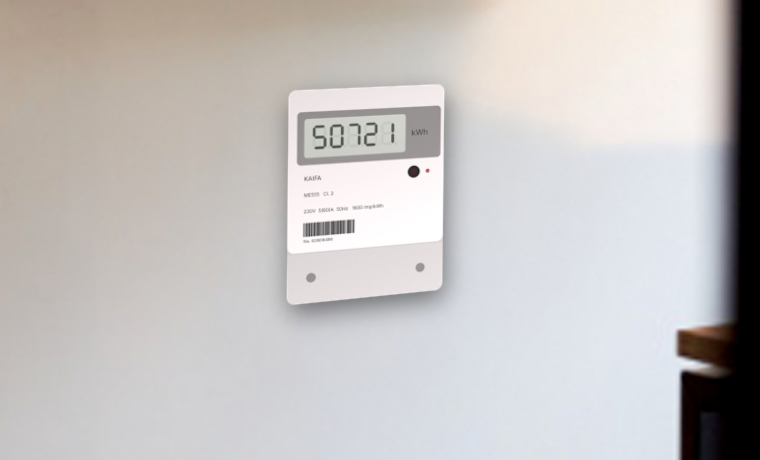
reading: kWh 50721
